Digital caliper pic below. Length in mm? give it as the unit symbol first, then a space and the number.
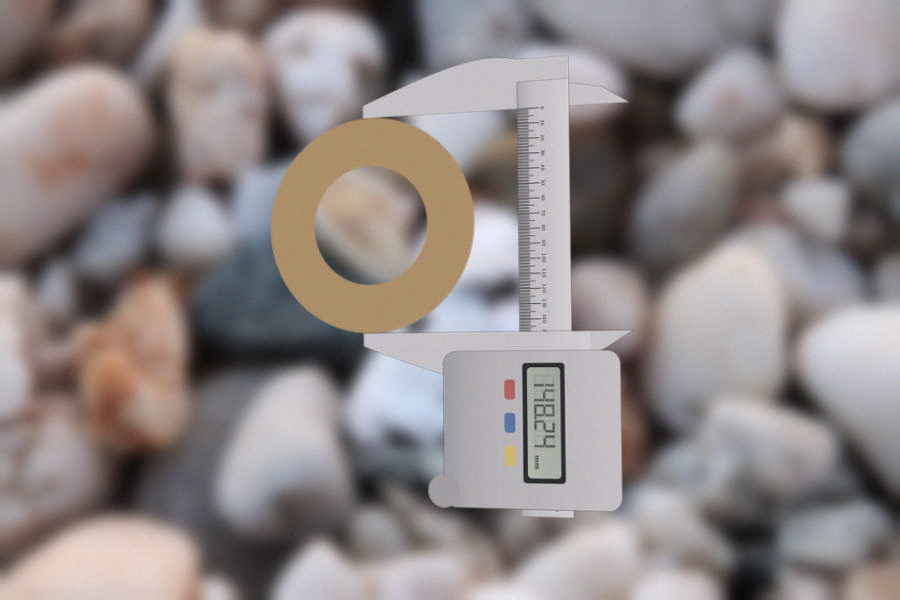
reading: mm 148.24
